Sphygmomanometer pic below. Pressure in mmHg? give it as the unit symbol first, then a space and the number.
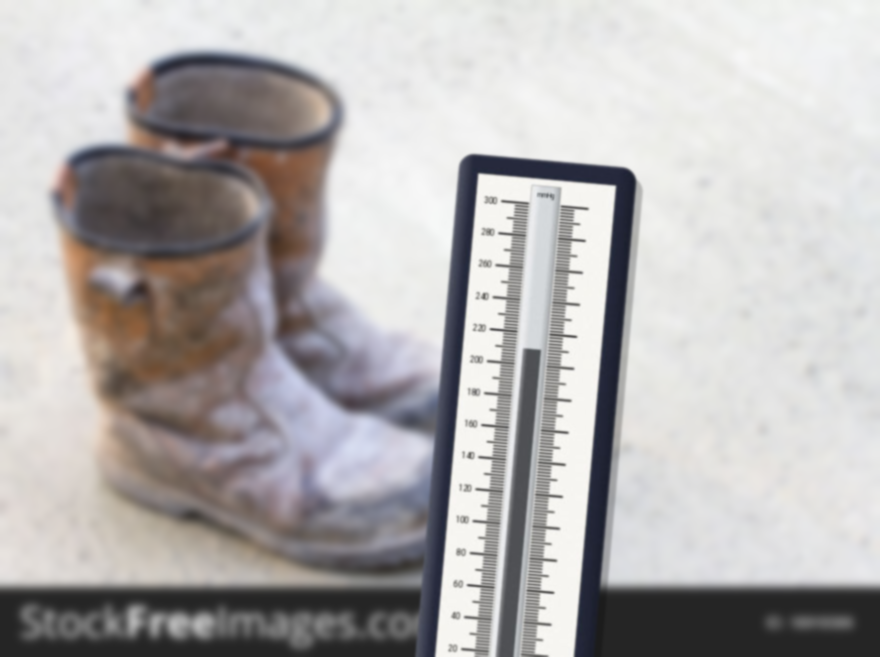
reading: mmHg 210
